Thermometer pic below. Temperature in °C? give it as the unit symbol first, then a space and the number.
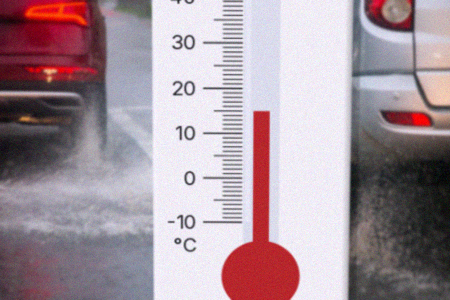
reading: °C 15
